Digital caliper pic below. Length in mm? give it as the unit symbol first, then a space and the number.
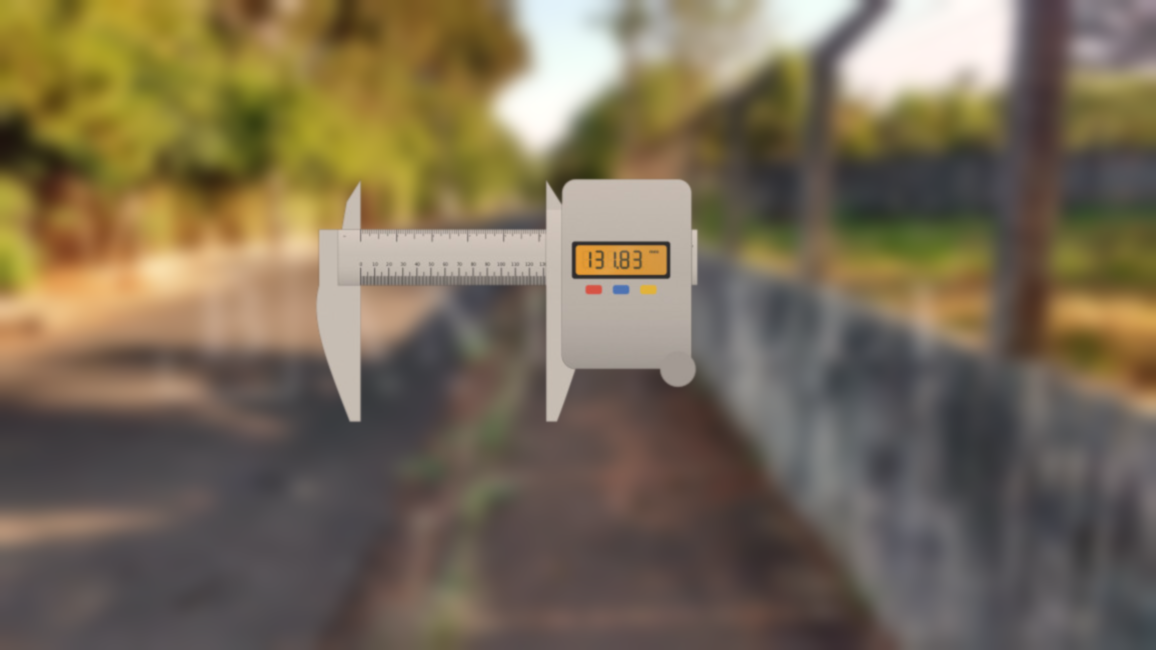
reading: mm 131.83
